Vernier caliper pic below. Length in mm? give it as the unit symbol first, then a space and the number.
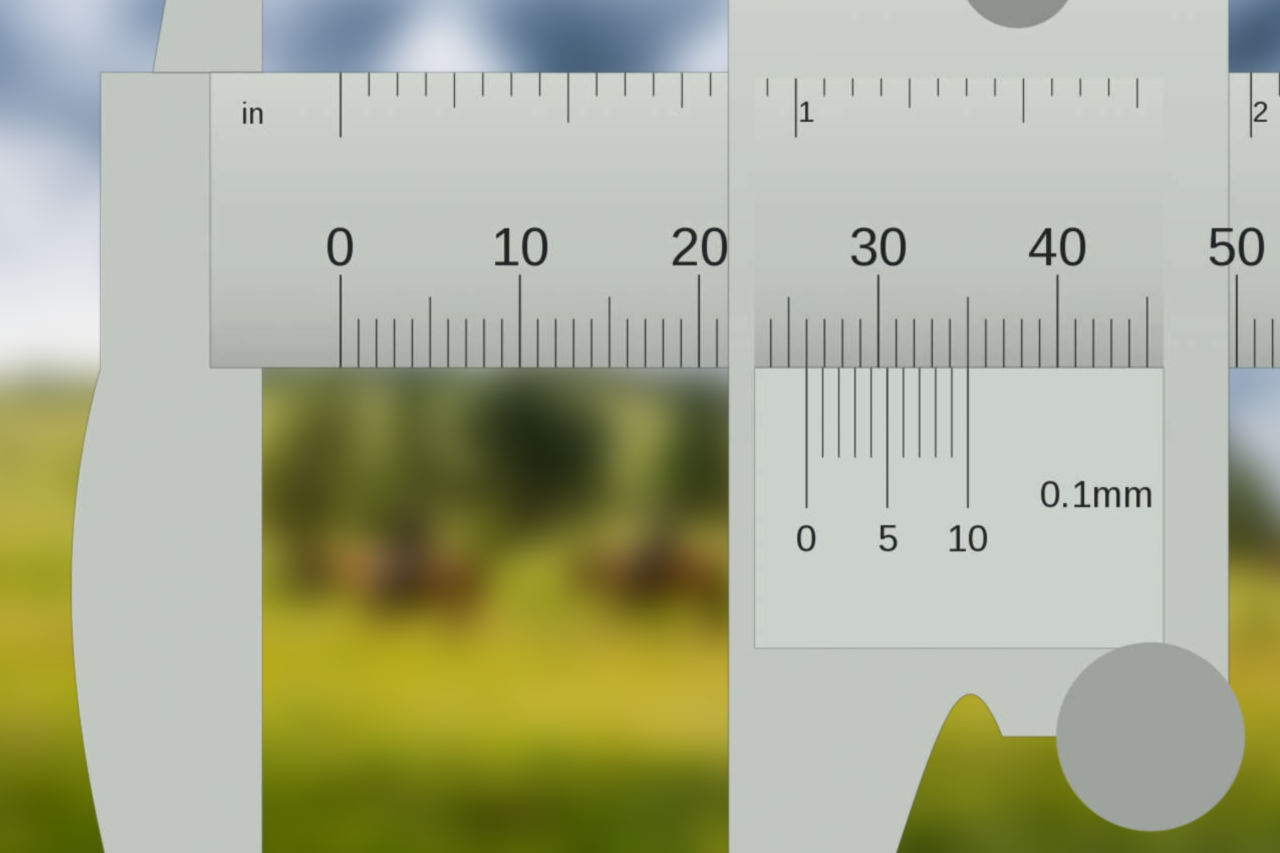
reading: mm 26.0
